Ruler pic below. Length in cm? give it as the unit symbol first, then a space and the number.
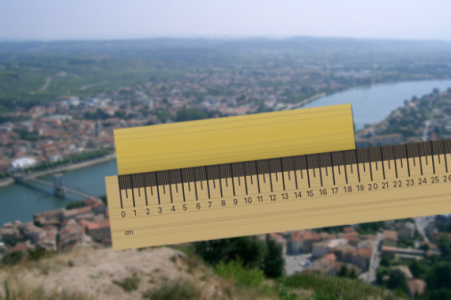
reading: cm 19
